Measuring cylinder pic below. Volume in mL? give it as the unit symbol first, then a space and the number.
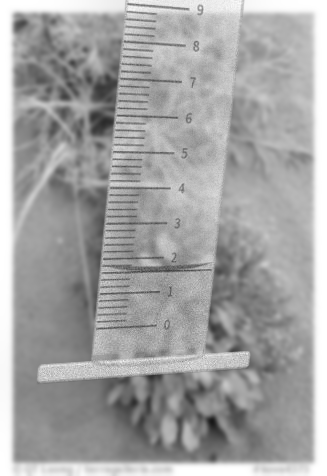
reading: mL 1.6
